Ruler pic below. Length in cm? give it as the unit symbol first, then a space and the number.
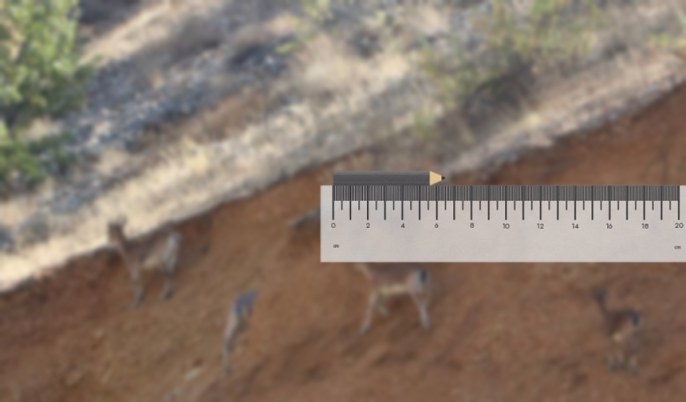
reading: cm 6.5
